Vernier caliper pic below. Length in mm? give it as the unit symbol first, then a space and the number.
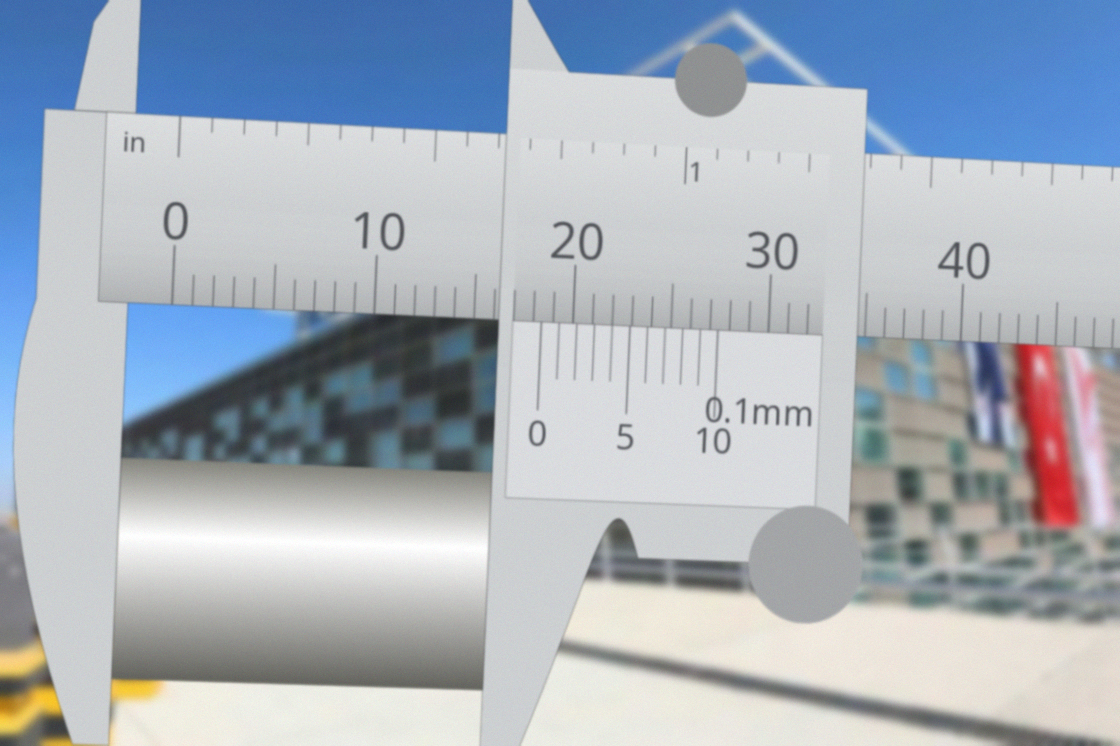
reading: mm 18.4
